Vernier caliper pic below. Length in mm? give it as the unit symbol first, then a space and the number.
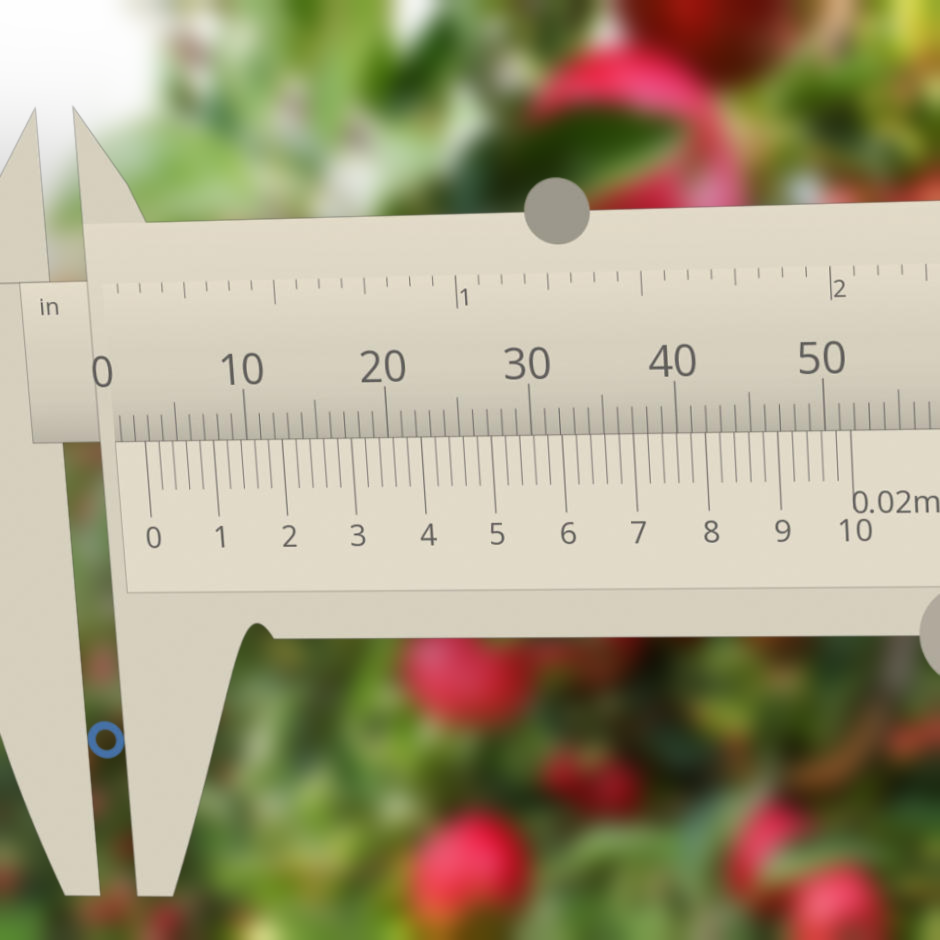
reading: mm 2.7
